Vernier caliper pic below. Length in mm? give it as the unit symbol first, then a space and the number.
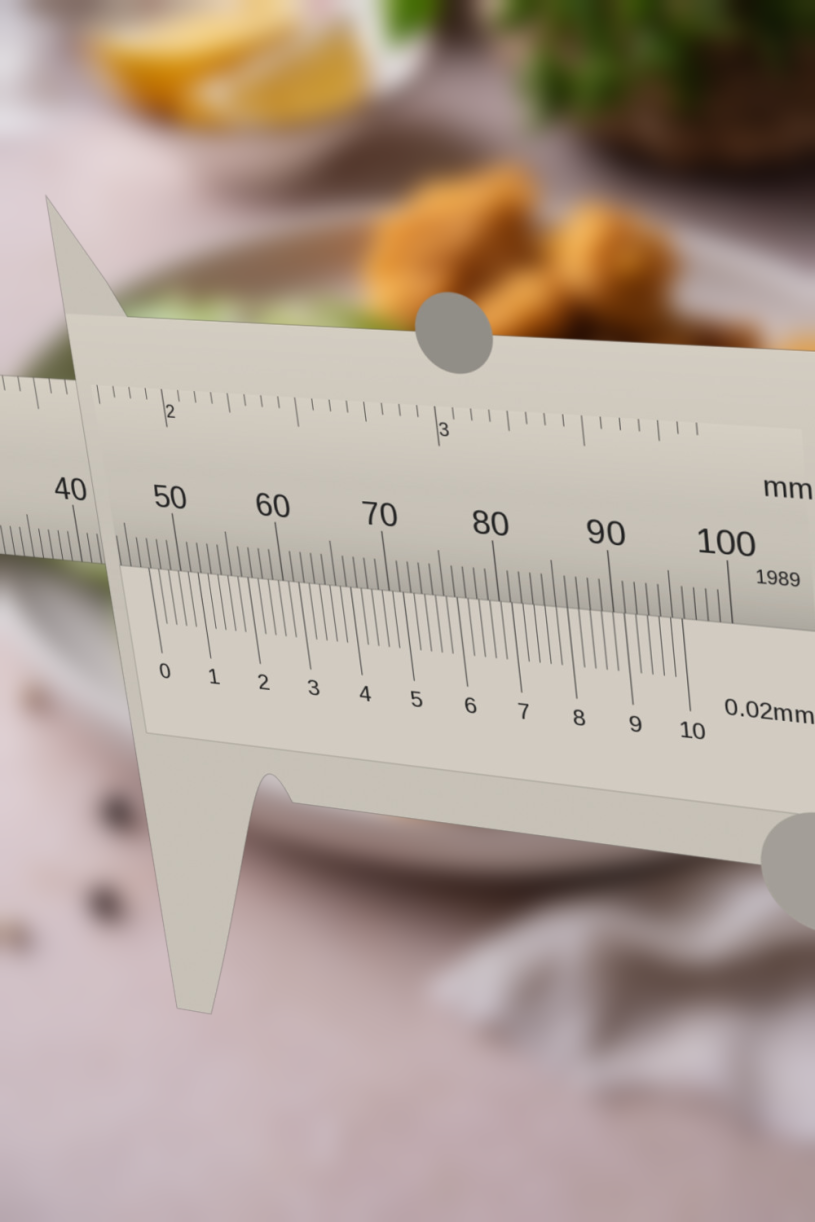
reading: mm 46.8
